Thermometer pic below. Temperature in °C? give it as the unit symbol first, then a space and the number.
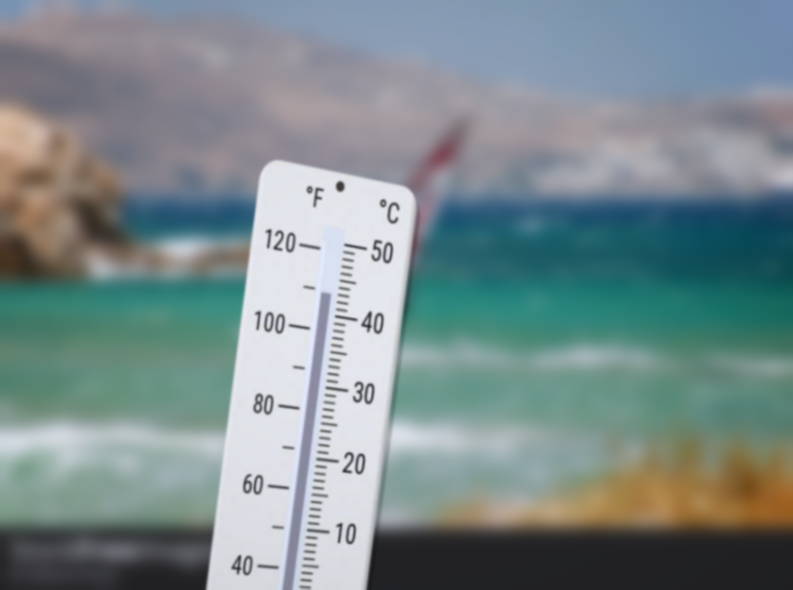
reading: °C 43
